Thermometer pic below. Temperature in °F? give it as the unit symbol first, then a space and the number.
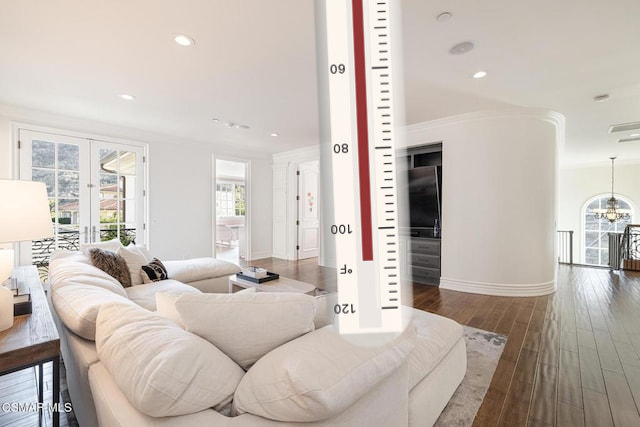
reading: °F 108
